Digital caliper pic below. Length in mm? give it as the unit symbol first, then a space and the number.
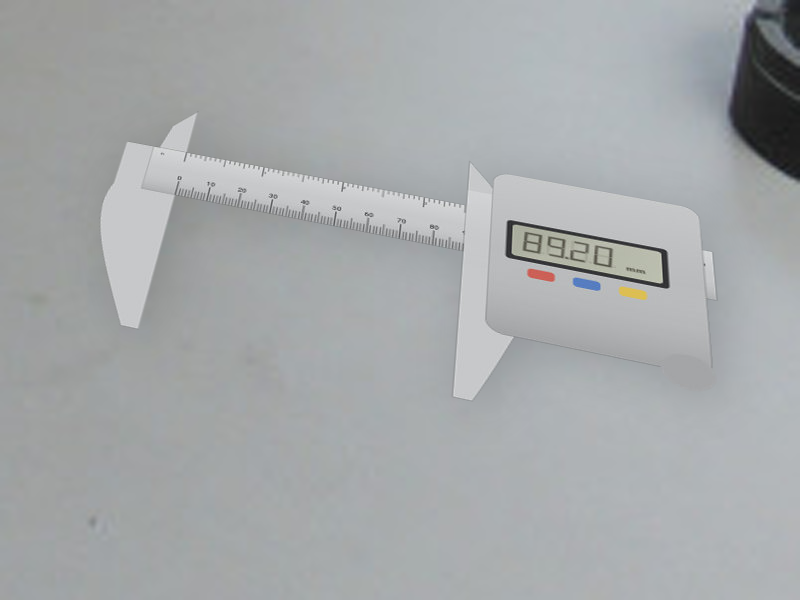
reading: mm 89.20
